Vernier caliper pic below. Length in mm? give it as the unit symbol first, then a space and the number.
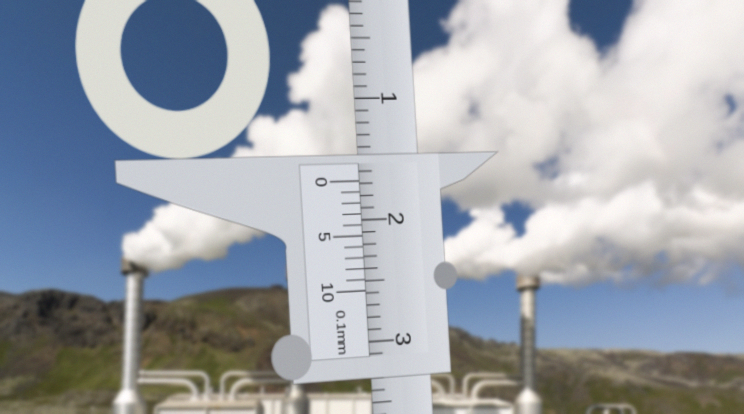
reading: mm 16.8
